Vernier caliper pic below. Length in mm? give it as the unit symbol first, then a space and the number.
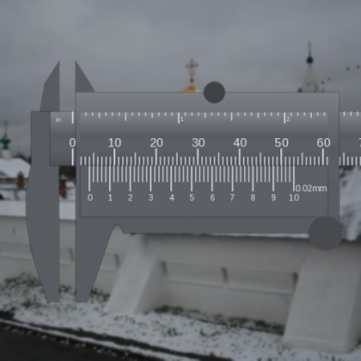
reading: mm 4.0
